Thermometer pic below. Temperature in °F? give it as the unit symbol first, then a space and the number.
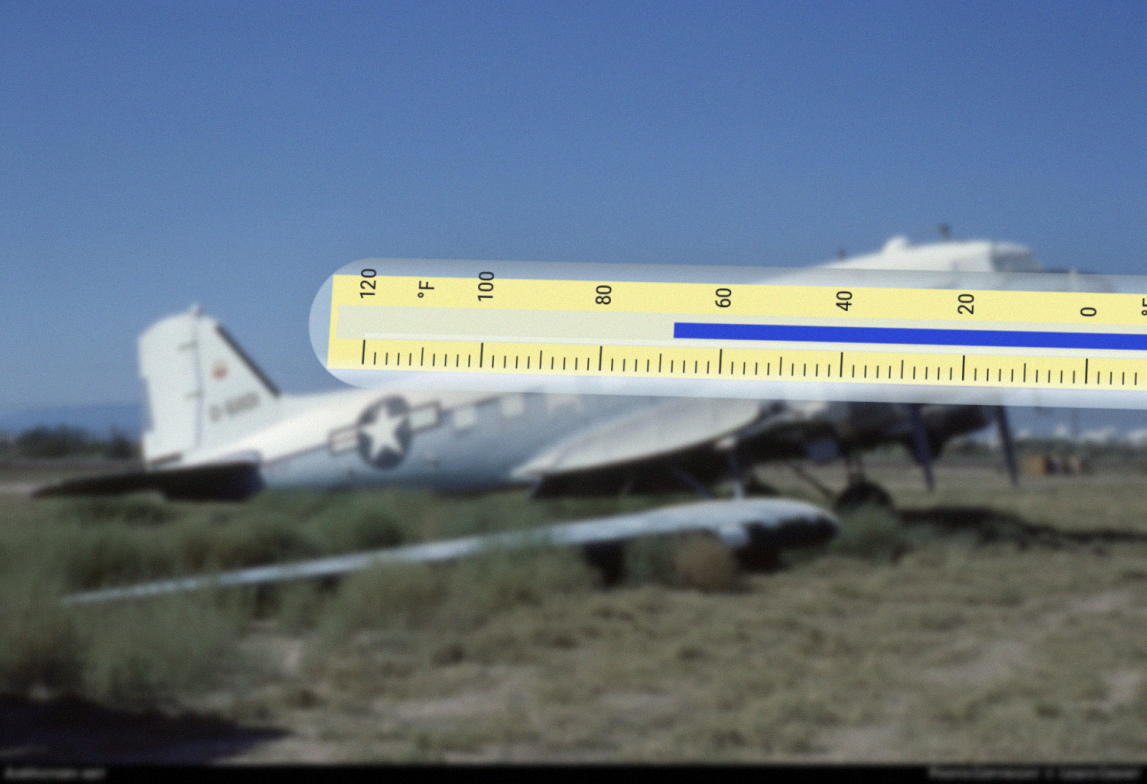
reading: °F 68
